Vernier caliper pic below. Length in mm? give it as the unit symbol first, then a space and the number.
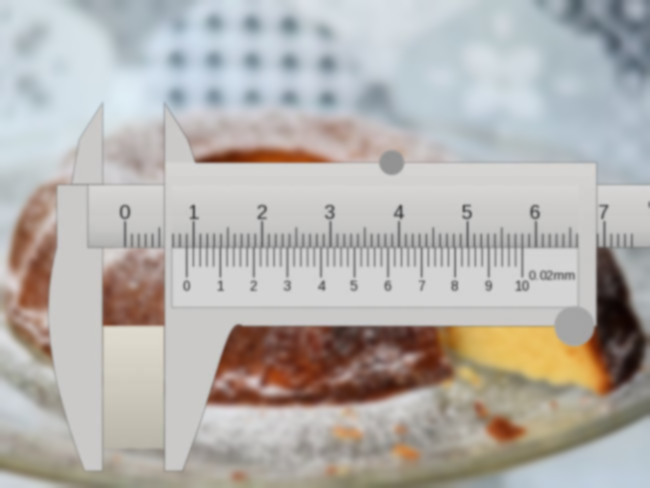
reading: mm 9.0
